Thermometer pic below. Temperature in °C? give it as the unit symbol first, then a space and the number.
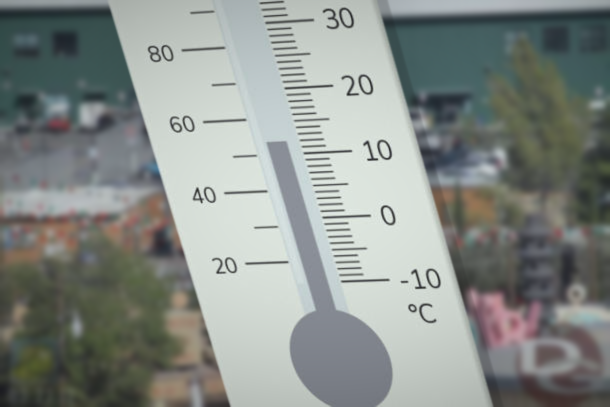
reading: °C 12
